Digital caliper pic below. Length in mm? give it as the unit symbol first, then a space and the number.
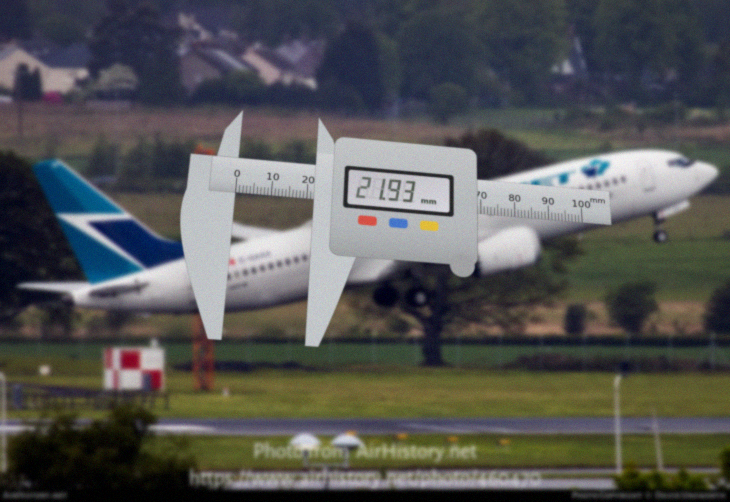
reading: mm 21.93
